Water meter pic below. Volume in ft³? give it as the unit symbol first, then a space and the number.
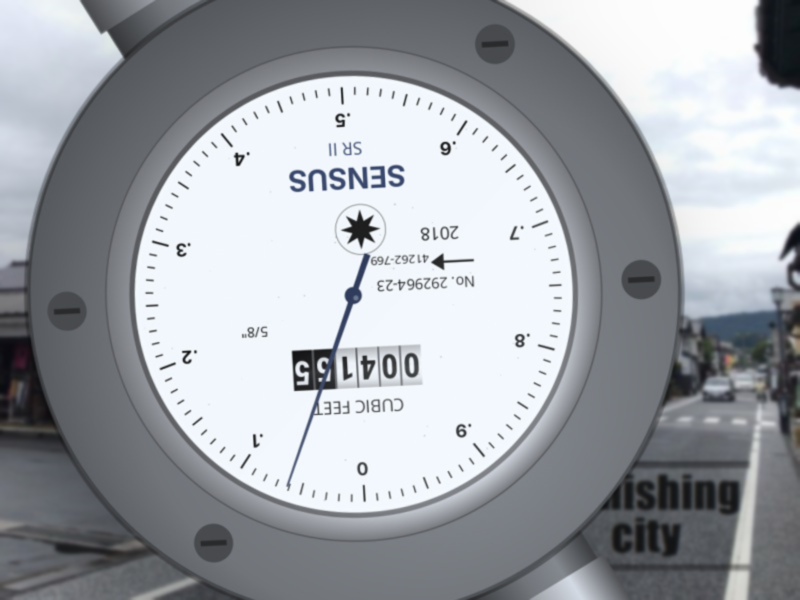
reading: ft³ 4155.06
